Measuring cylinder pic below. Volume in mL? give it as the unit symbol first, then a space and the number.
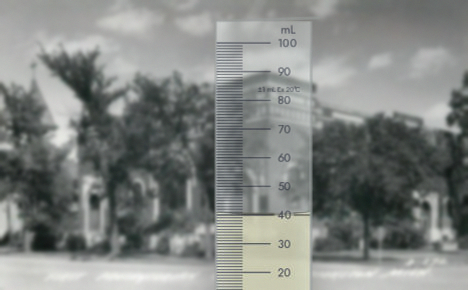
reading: mL 40
